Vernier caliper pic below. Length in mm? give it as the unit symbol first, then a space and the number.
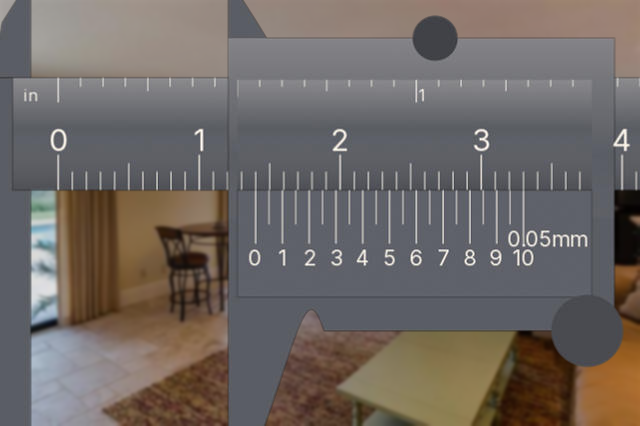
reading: mm 14.0
